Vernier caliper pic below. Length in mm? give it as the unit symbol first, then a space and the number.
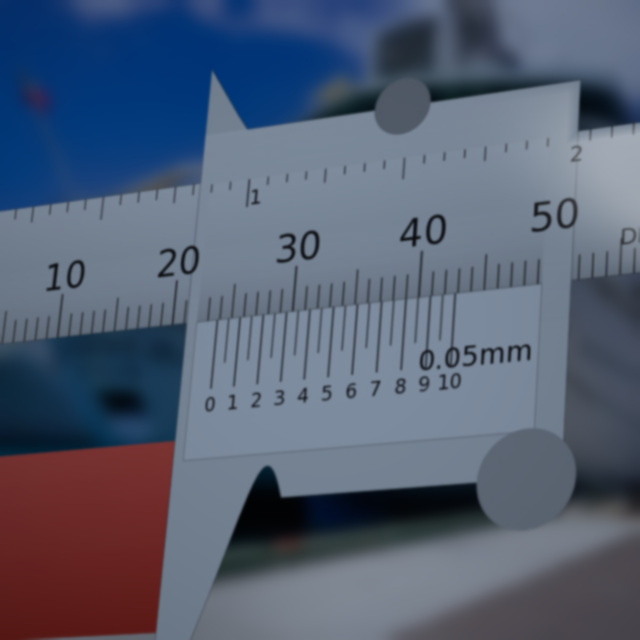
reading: mm 23.8
